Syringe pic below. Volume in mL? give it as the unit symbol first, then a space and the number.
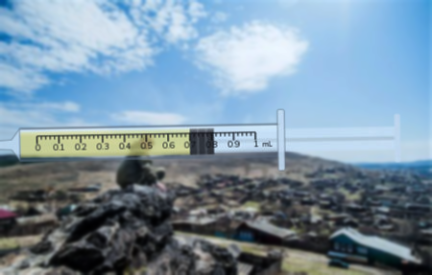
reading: mL 0.7
